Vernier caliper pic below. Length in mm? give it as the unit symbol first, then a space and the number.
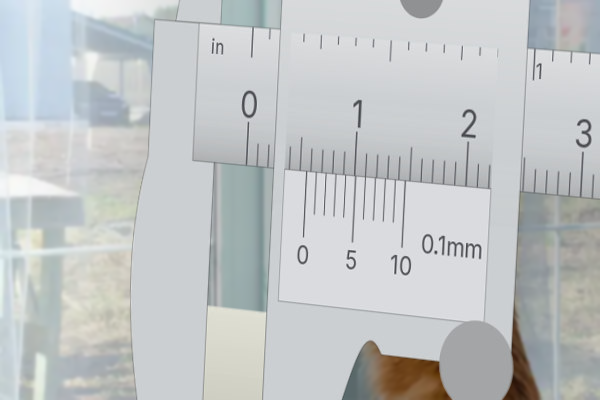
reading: mm 5.6
